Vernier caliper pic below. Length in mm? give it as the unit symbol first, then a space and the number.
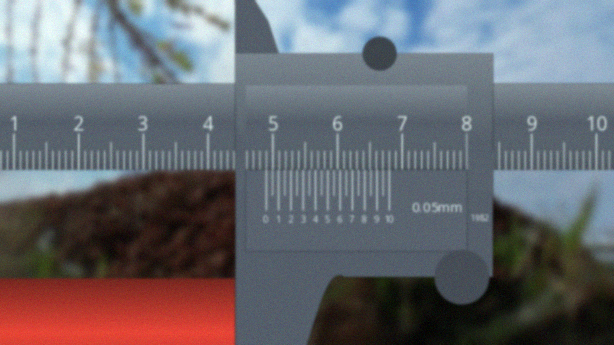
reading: mm 49.0
